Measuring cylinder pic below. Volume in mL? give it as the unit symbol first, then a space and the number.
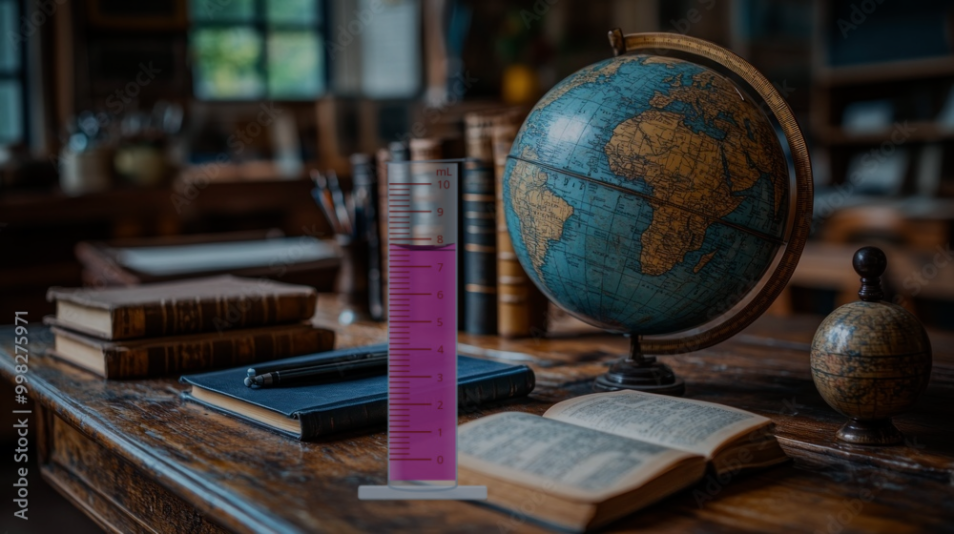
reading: mL 7.6
